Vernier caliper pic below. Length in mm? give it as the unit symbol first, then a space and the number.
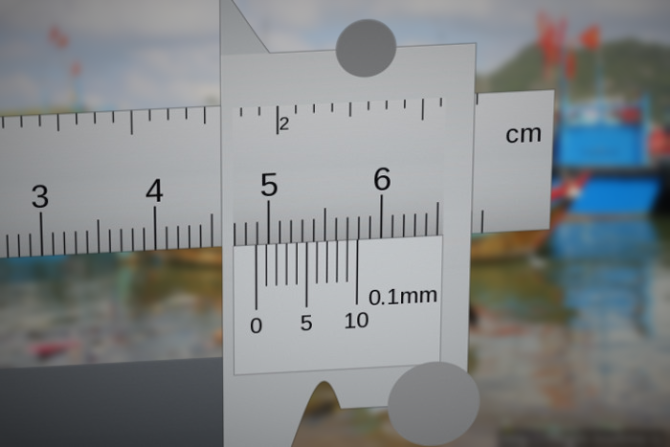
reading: mm 48.9
